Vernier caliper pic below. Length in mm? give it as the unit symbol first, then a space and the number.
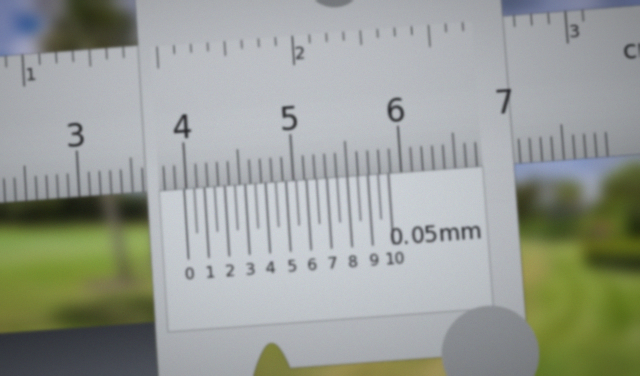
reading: mm 39.8
